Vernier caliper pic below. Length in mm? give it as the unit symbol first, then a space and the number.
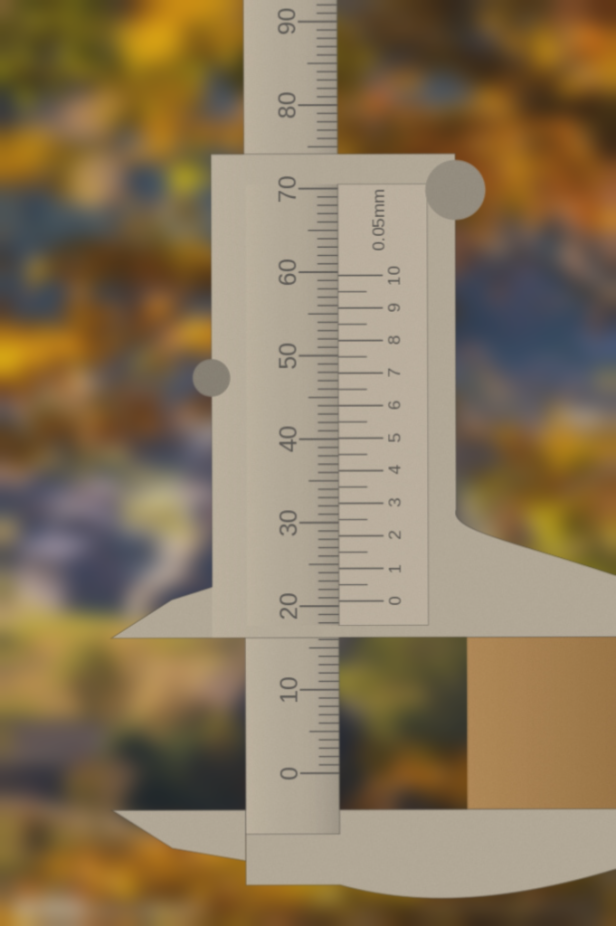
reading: mm 20.6
